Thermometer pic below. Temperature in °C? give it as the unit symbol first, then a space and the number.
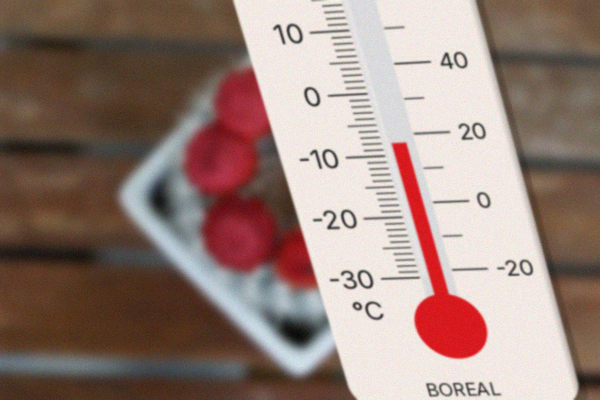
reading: °C -8
